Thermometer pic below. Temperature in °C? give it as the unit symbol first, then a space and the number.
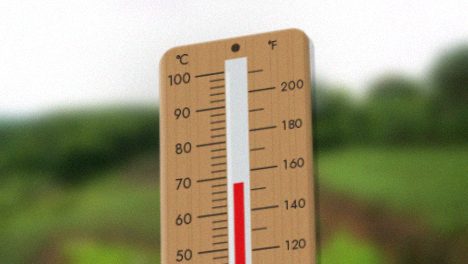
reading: °C 68
